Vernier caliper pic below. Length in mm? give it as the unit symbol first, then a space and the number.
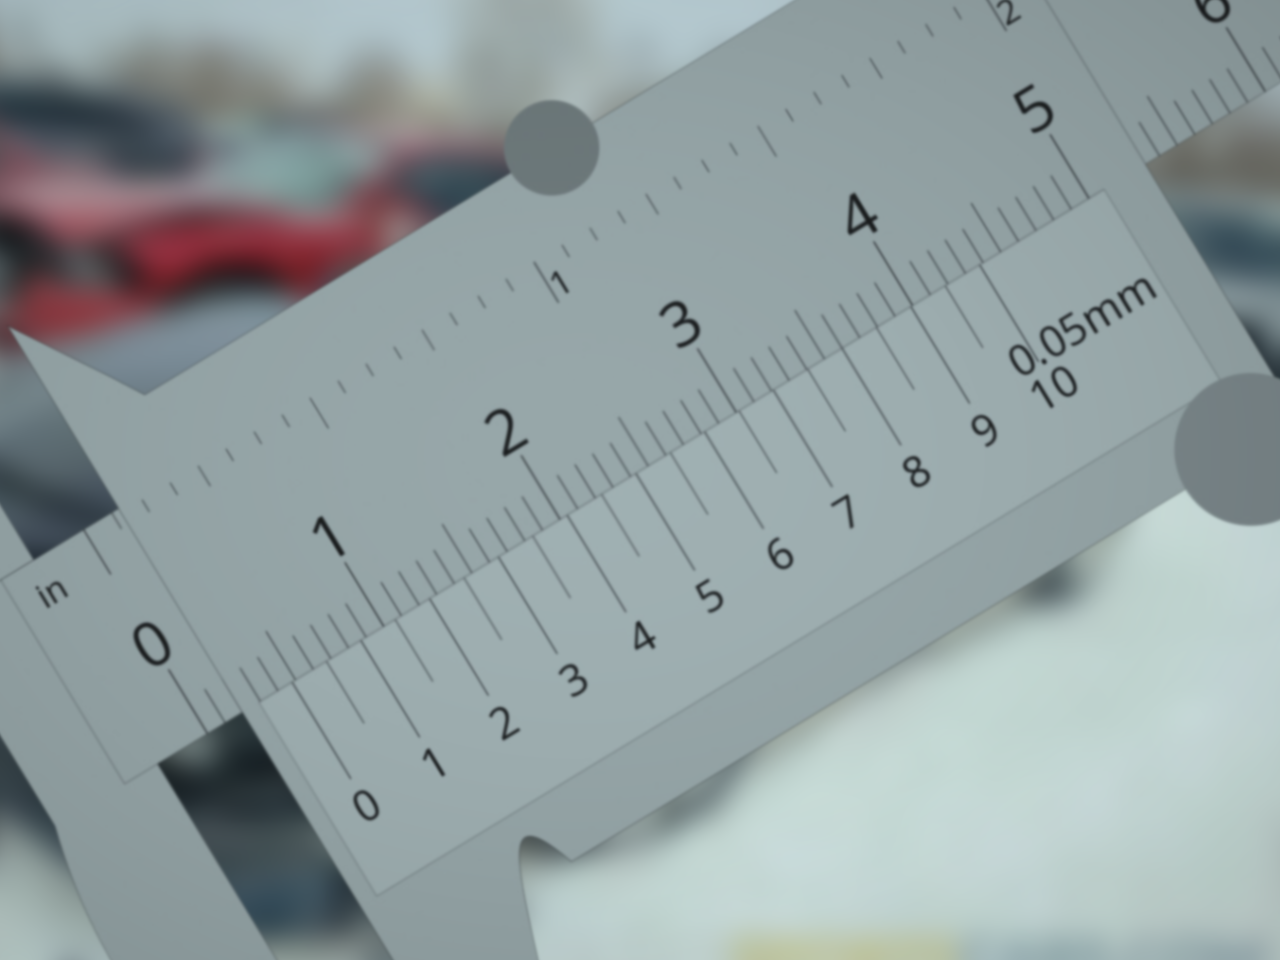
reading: mm 4.8
